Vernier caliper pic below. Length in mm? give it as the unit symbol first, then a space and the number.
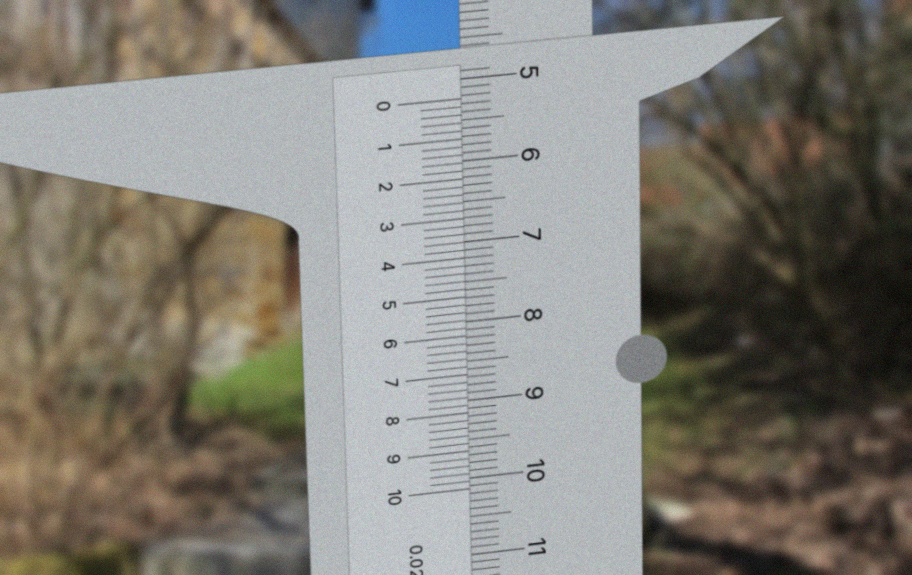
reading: mm 52.4
